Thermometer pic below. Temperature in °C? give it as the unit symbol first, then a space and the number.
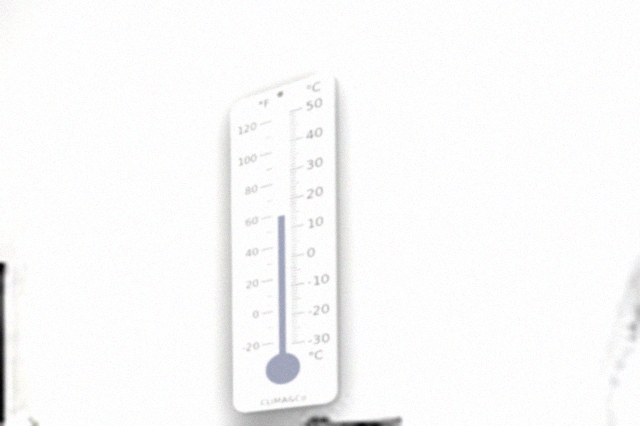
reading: °C 15
